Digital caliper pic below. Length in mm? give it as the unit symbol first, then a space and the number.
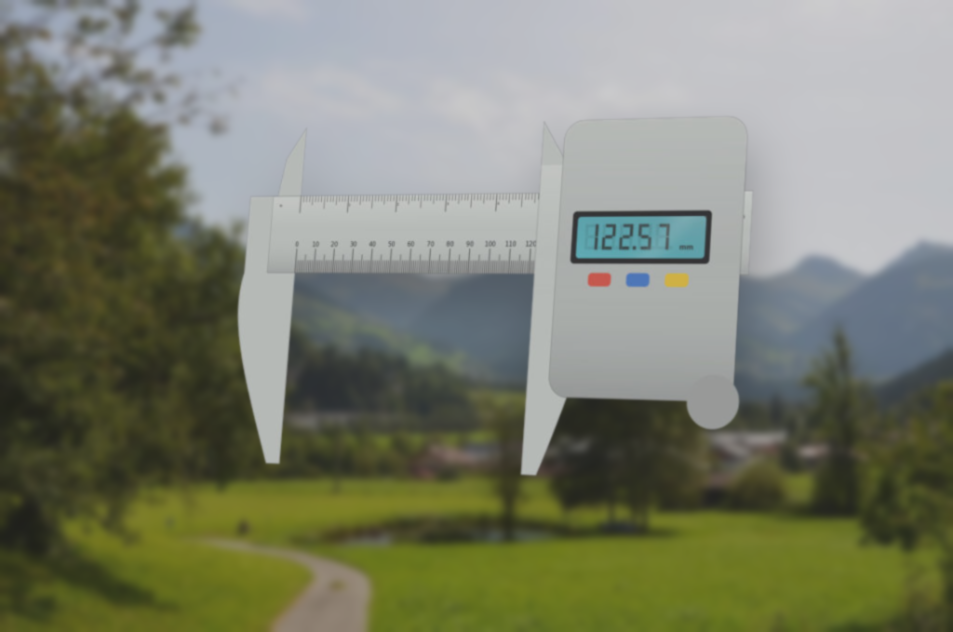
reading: mm 122.57
